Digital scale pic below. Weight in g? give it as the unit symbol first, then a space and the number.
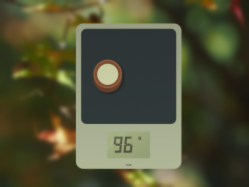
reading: g 96
